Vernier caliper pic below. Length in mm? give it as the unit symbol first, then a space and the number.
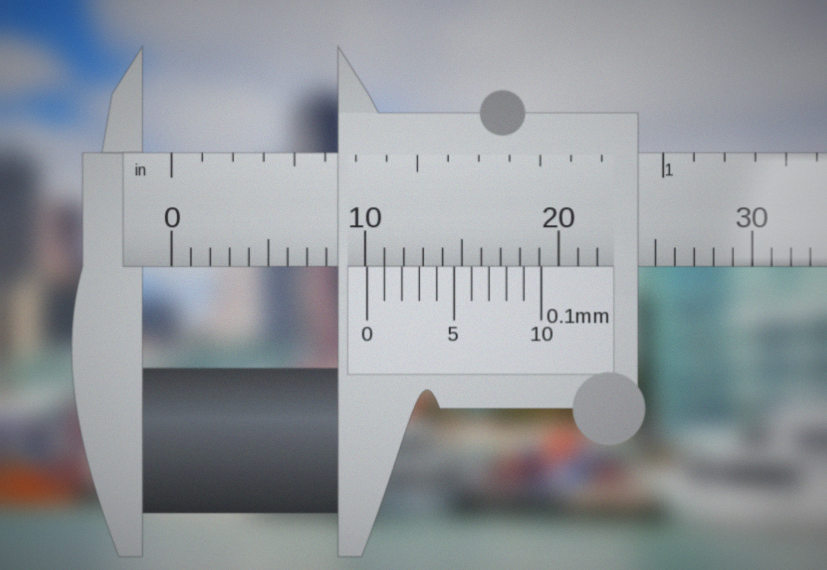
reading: mm 10.1
